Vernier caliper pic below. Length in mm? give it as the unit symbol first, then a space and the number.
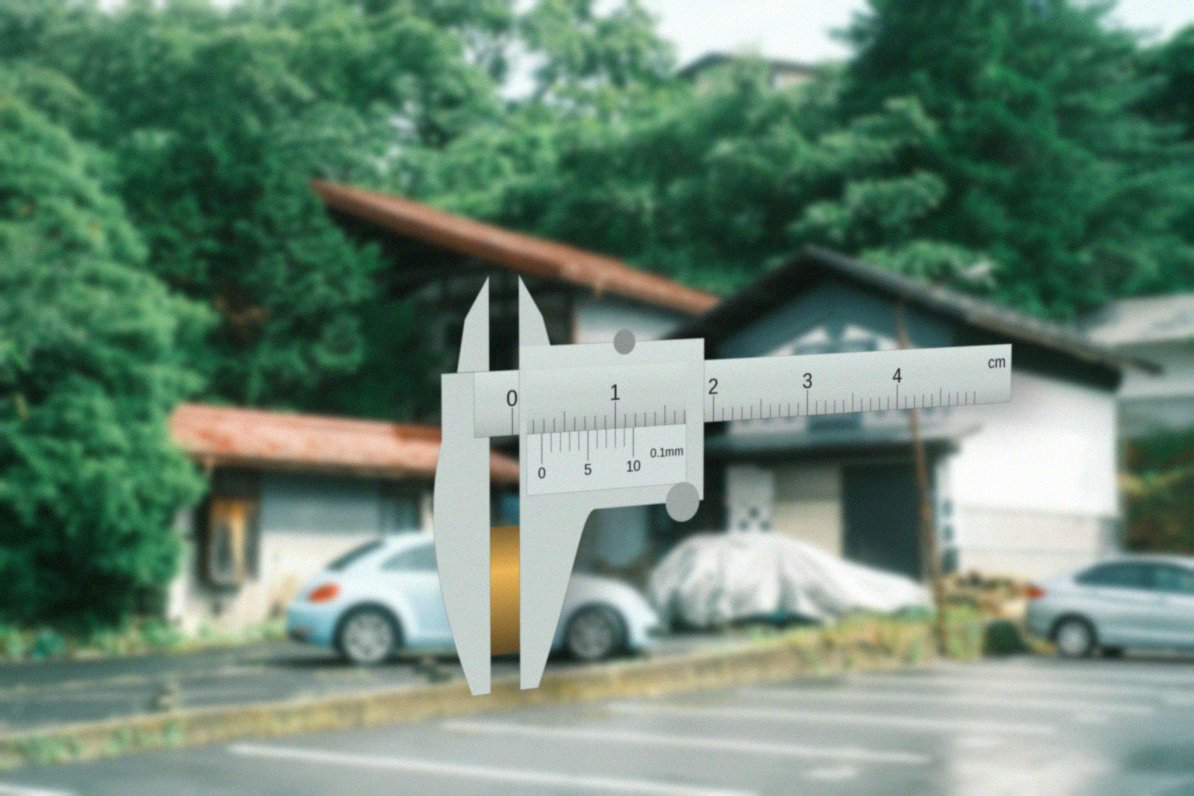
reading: mm 2.8
